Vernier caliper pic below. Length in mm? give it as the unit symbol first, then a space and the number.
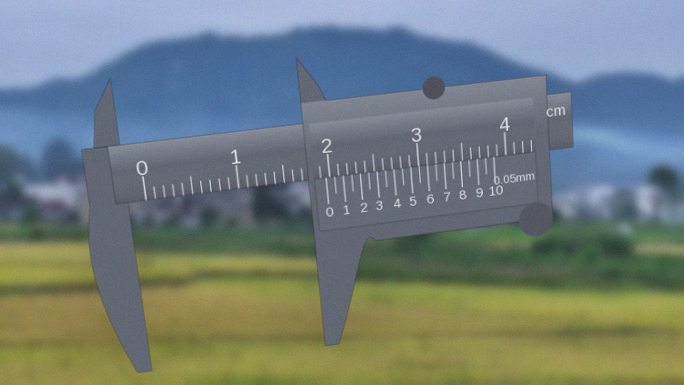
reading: mm 19.6
